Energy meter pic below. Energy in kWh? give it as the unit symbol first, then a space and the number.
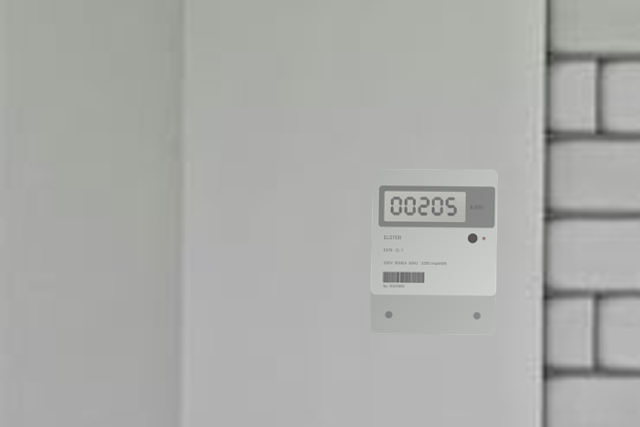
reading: kWh 205
